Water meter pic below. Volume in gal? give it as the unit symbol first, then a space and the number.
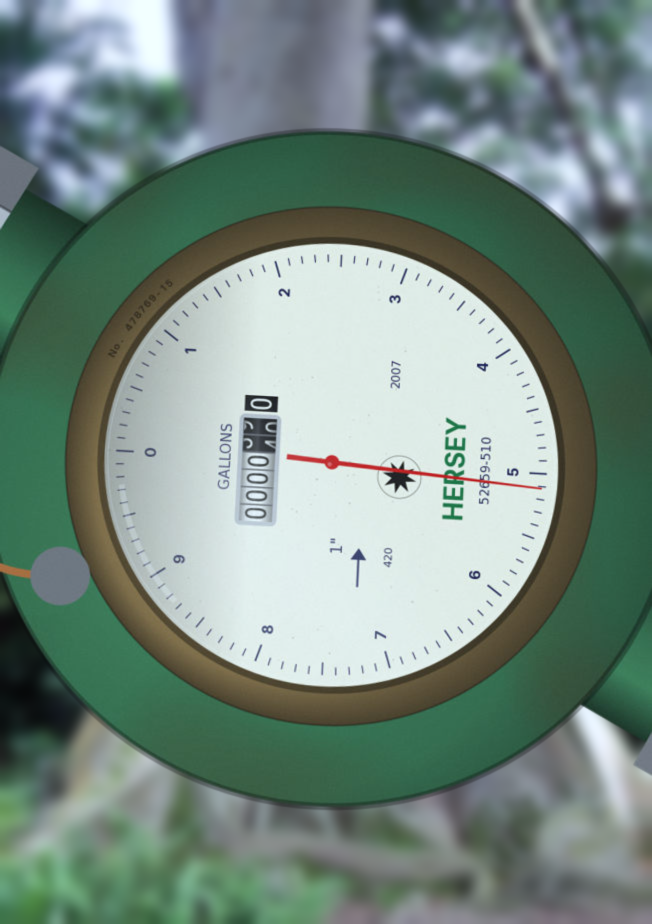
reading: gal 395.1
